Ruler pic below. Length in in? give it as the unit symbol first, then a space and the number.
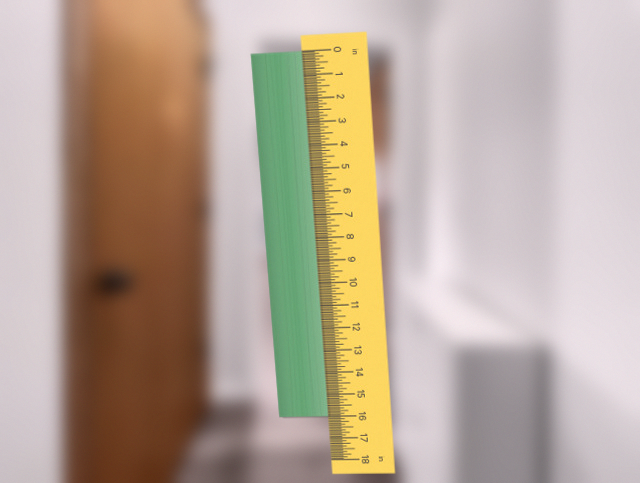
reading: in 16
